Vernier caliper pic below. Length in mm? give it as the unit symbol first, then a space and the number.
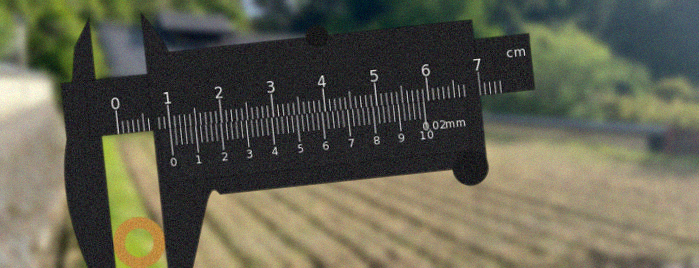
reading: mm 10.0
